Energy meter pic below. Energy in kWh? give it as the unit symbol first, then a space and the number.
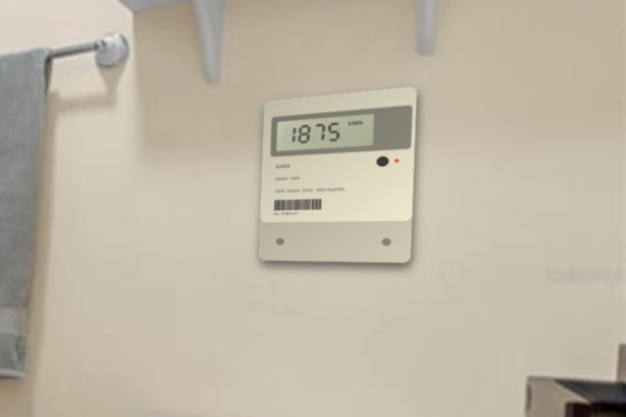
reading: kWh 1875
